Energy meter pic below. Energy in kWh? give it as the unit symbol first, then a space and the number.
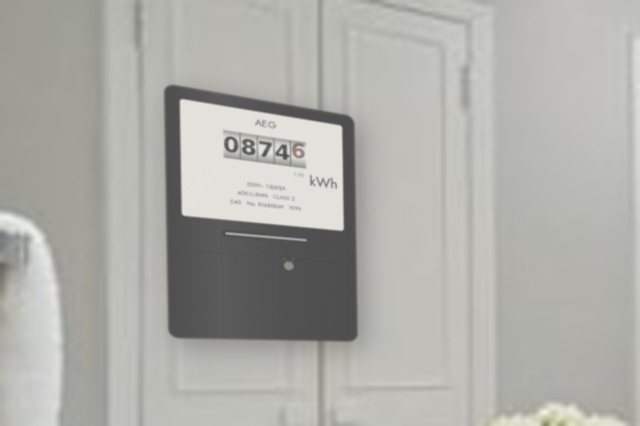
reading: kWh 874.6
